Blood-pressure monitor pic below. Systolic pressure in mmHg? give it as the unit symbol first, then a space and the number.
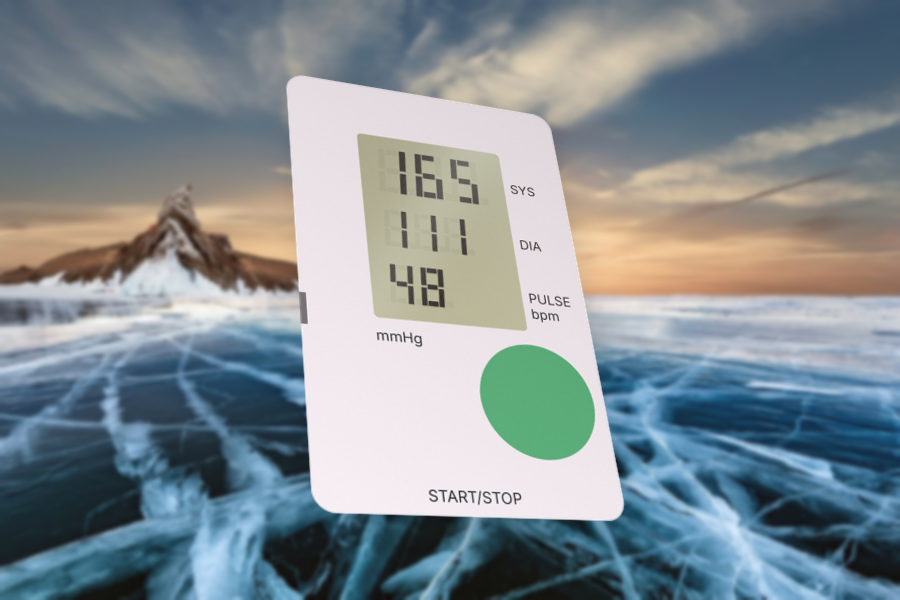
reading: mmHg 165
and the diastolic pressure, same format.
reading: mmHg 111
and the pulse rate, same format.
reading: bpm 48
